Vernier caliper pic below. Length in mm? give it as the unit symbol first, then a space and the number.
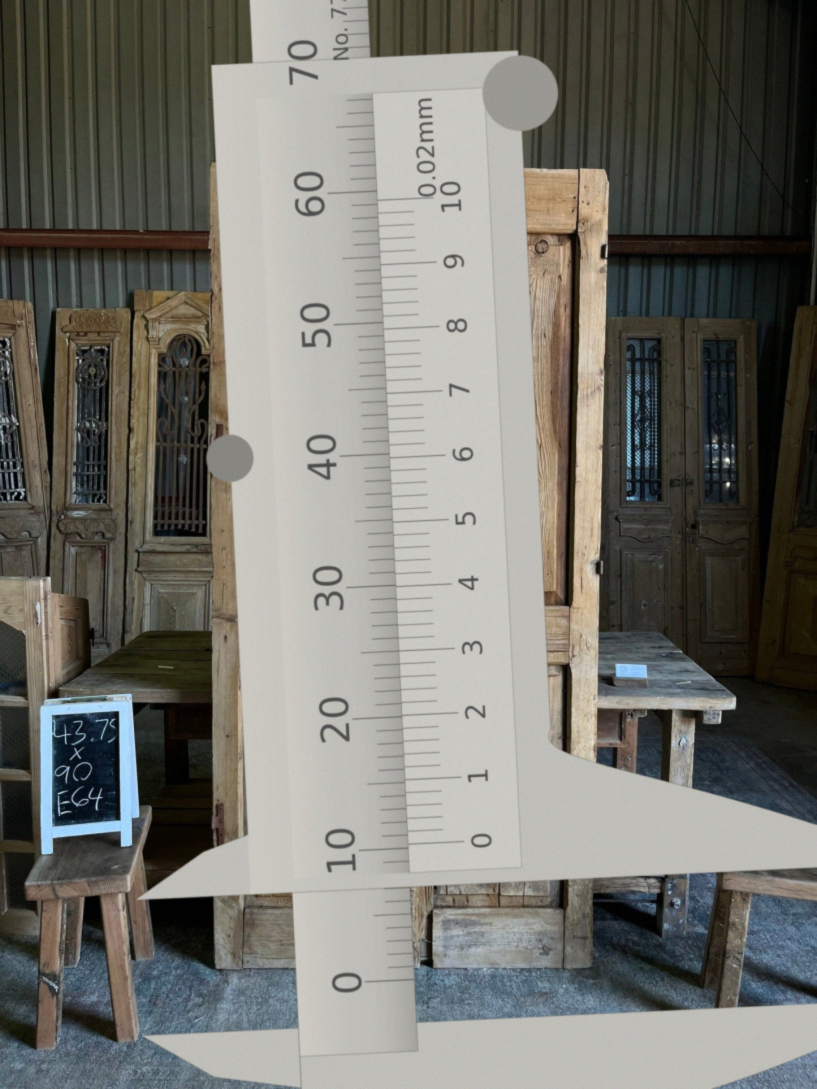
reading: mm 10.3
